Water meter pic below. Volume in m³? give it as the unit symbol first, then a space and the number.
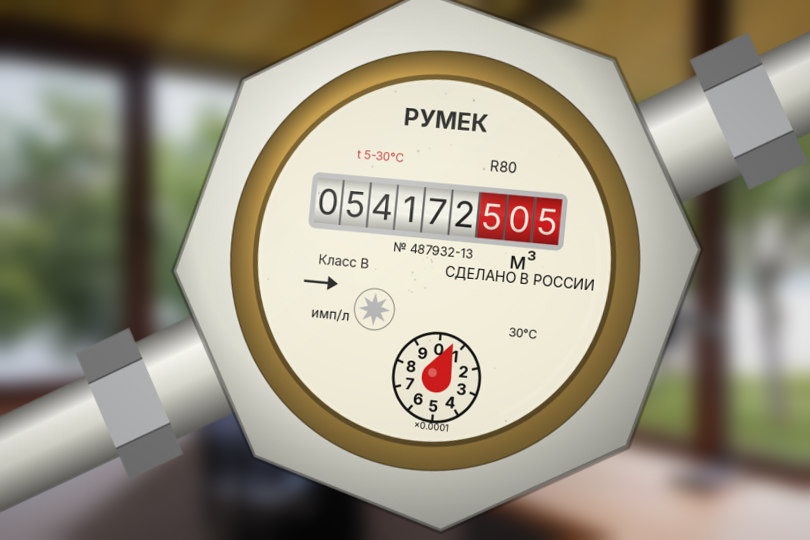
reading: m³ 54172.5050
